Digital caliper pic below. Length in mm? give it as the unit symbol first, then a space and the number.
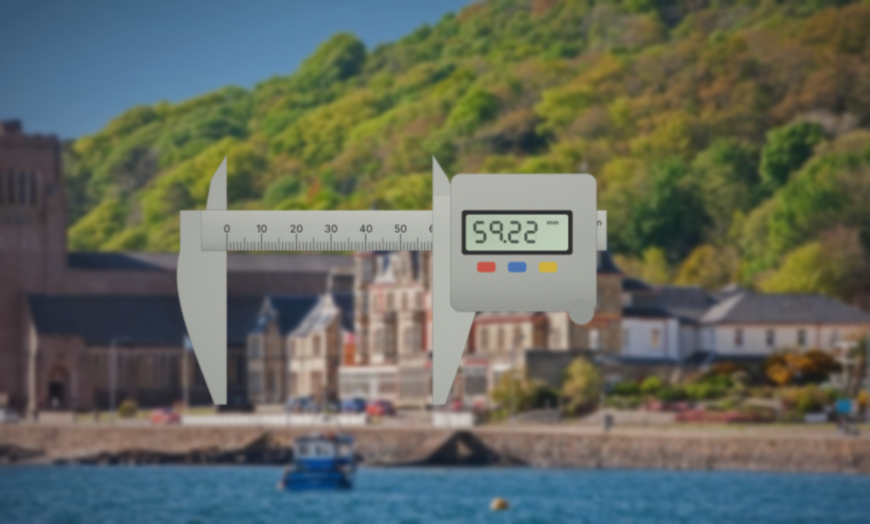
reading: mm 59.22
